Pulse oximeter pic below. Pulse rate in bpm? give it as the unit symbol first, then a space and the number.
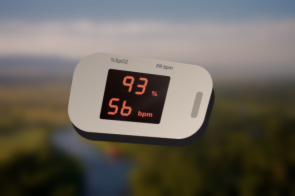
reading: bpm 56
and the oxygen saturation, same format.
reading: % 93
